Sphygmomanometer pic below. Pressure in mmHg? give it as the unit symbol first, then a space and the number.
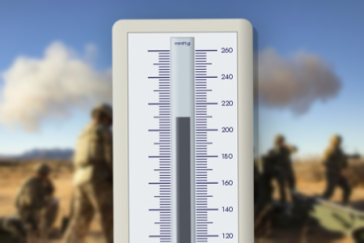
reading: mmHg 210
